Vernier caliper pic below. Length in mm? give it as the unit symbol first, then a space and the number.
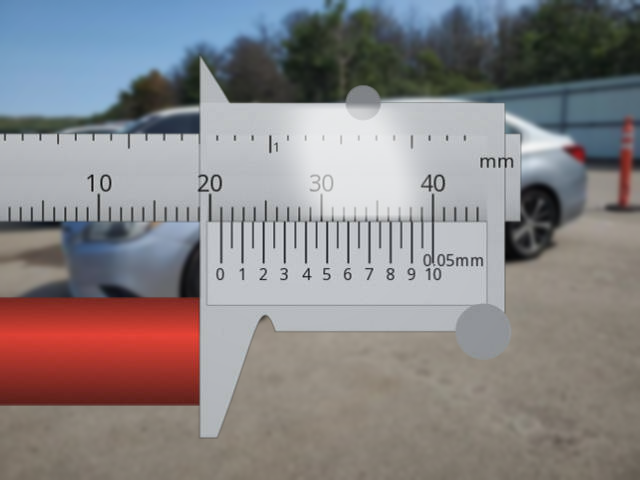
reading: mm 21.0
